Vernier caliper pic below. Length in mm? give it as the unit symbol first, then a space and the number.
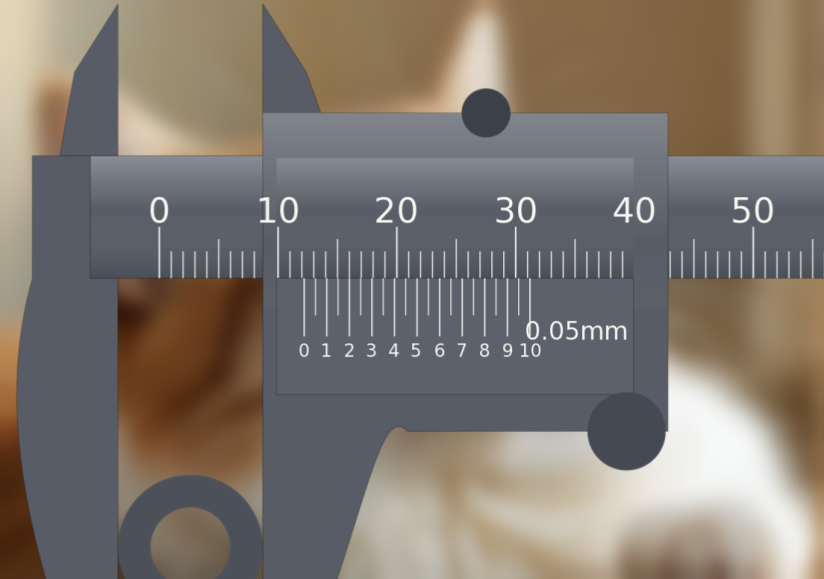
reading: mm 12.2
